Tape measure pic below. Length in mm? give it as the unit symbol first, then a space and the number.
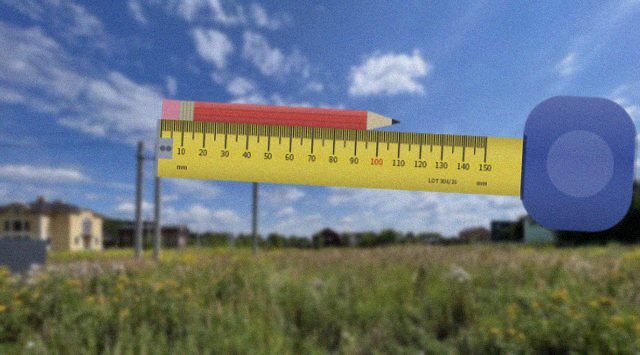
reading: mm 110
